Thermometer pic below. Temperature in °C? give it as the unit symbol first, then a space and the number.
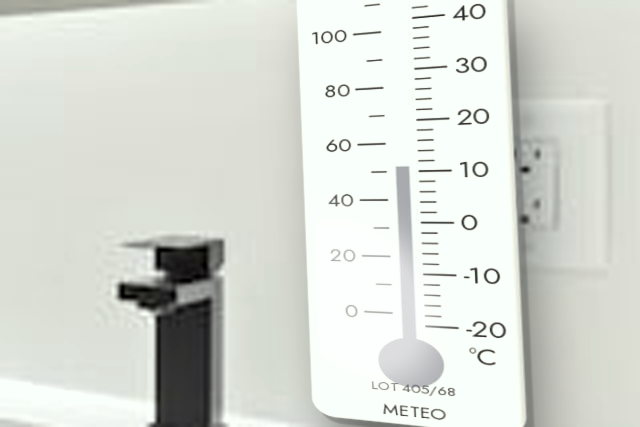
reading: °C 11
